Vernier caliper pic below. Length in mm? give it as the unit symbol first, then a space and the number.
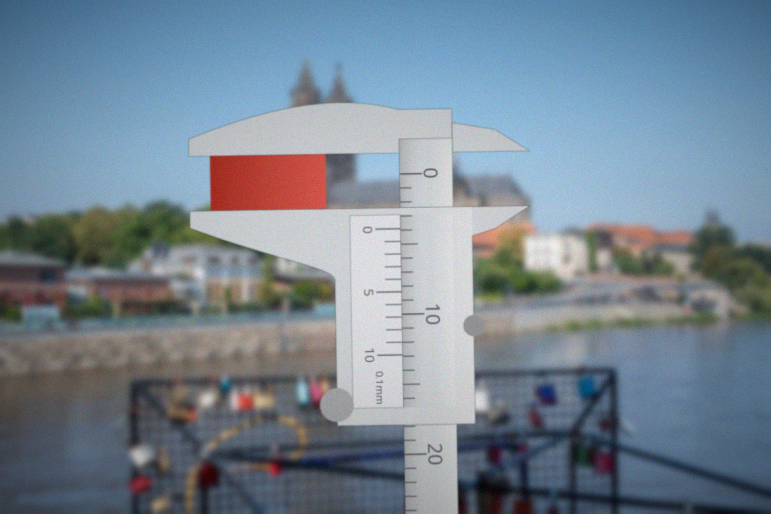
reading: mm 3.9
